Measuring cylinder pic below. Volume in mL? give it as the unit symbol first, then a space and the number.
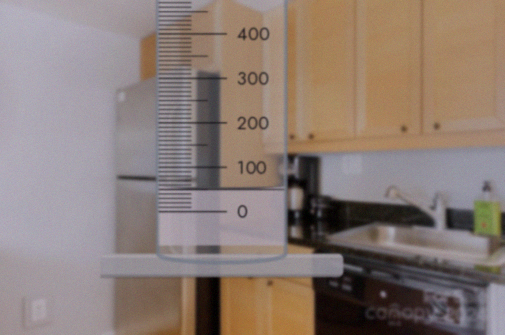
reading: mL 50
